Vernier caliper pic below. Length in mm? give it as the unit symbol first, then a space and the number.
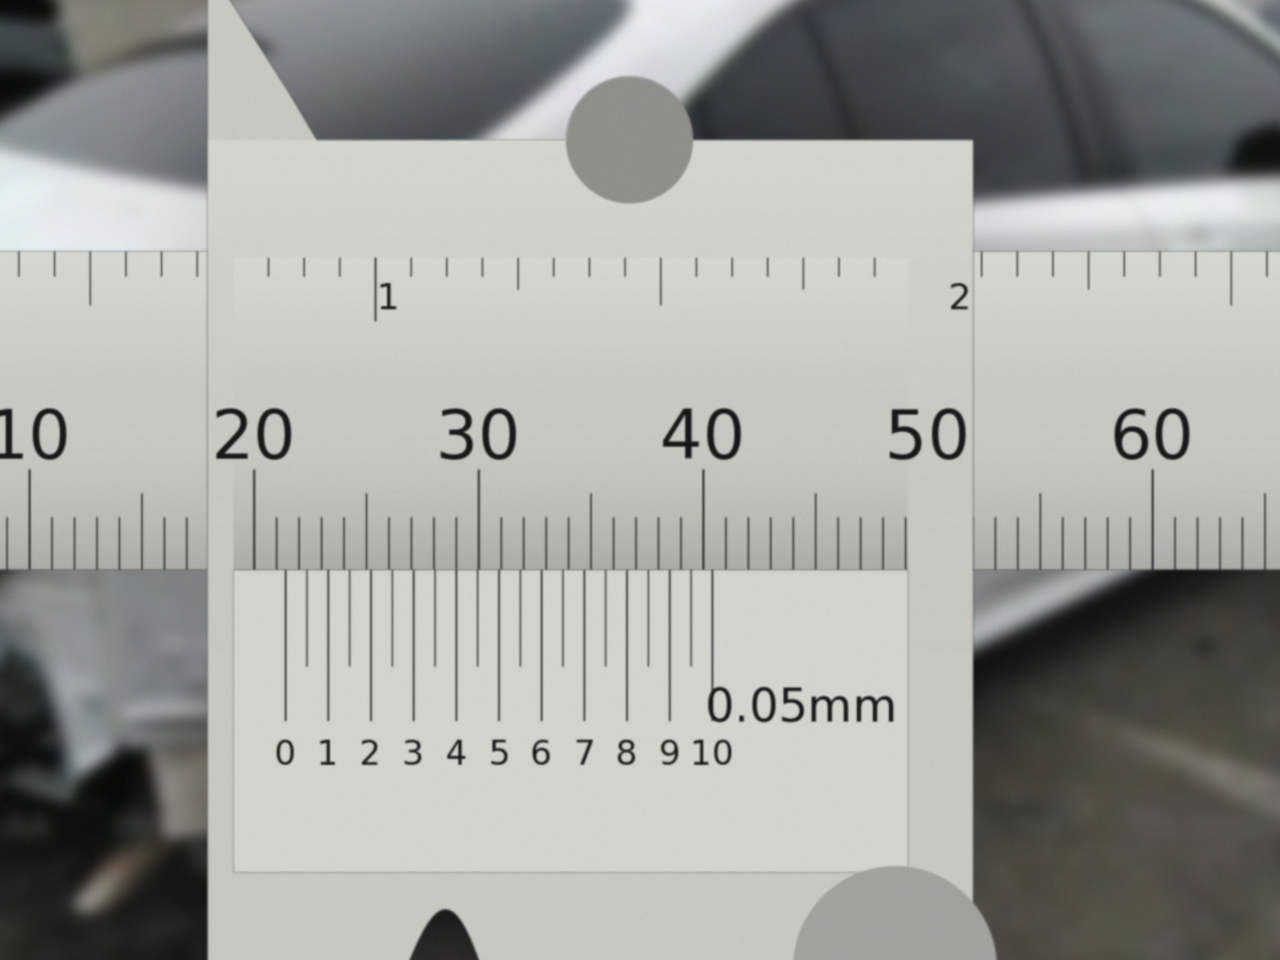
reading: mm 21.4
